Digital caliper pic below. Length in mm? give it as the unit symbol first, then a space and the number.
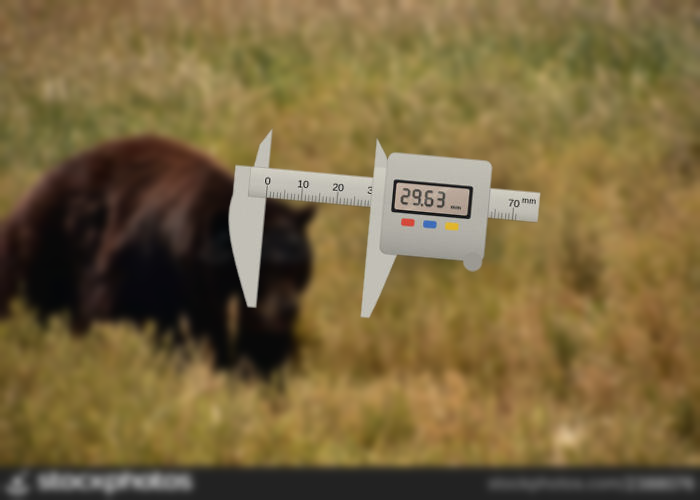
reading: mm 29.63
